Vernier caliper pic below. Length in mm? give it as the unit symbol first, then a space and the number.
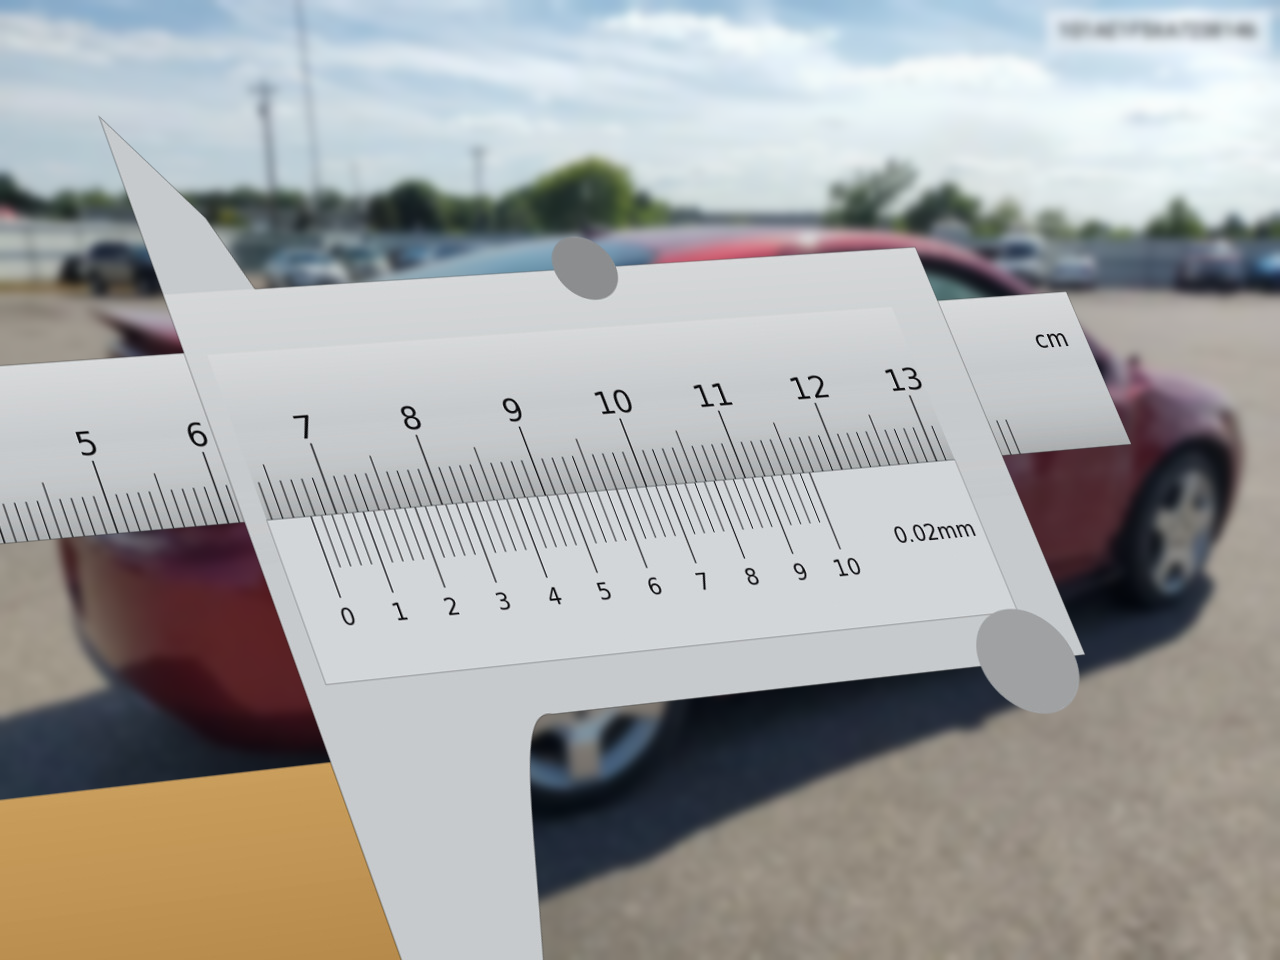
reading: mm 67.6
